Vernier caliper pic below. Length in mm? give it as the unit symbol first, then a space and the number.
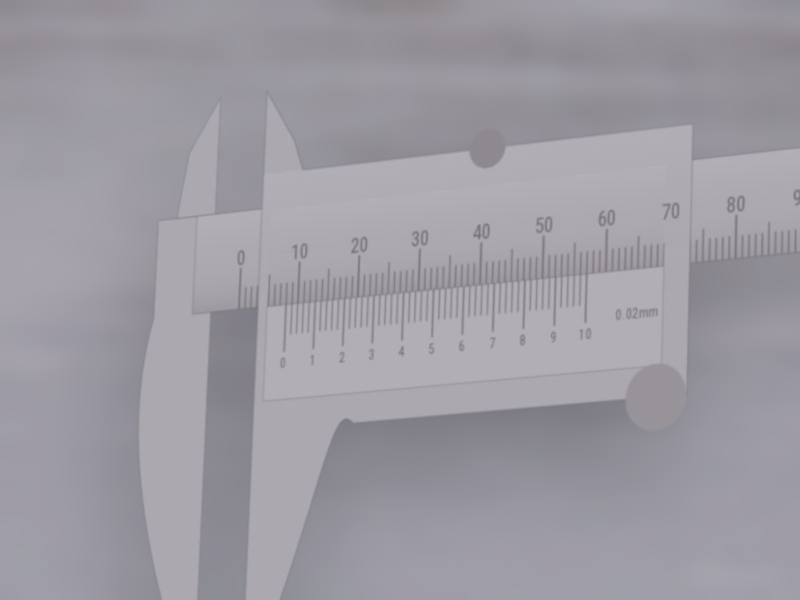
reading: mm 8.0
